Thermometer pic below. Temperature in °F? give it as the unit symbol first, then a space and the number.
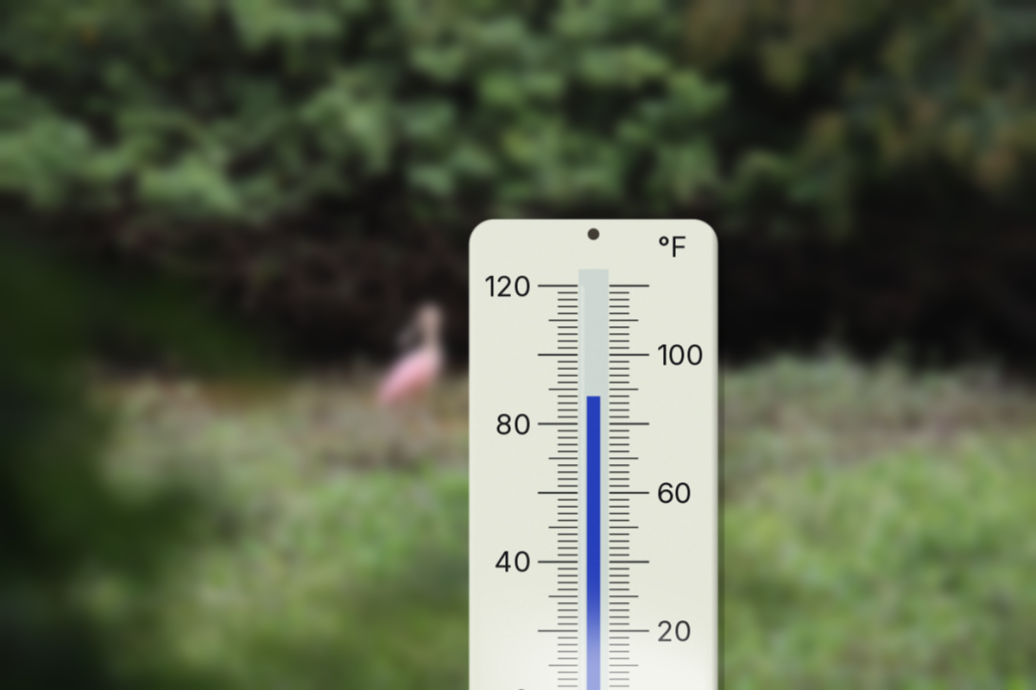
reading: °F 88
